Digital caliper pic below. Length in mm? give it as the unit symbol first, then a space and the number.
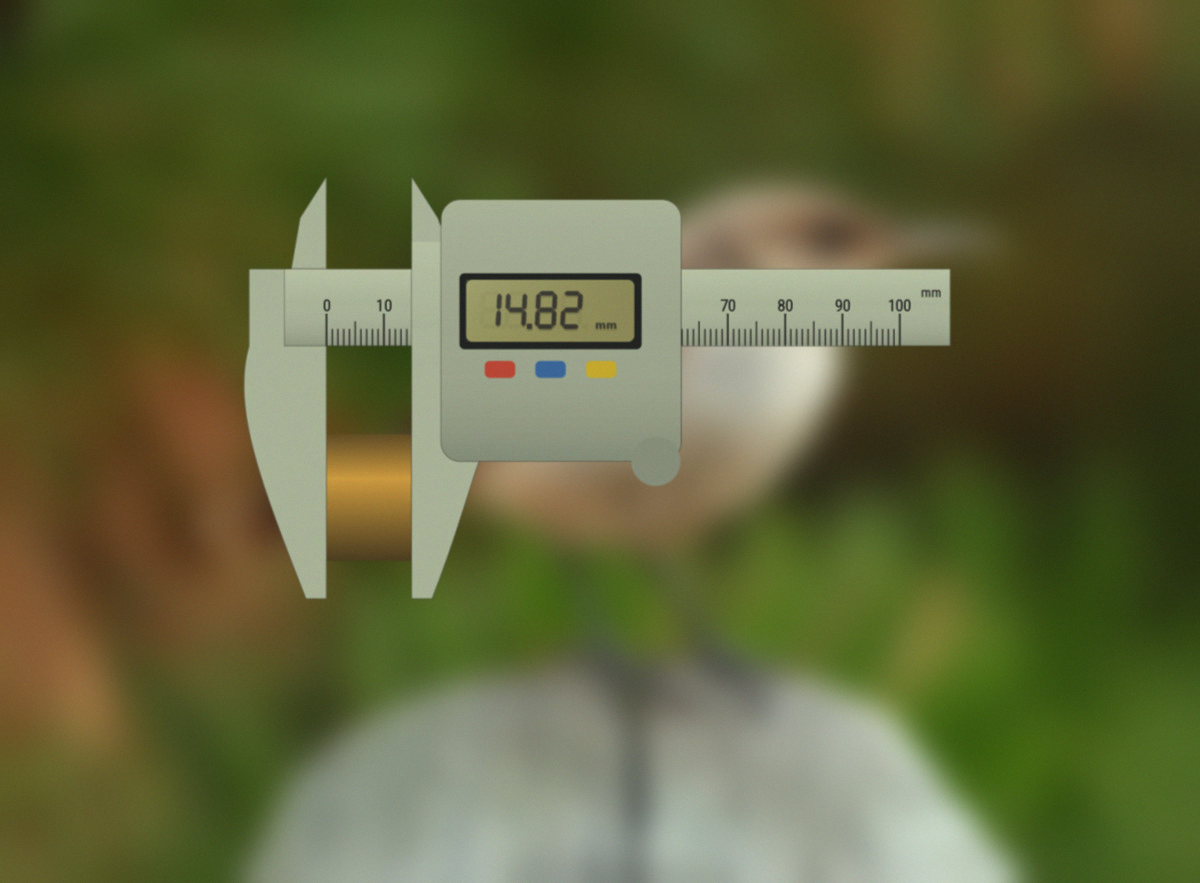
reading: mm 14.82
